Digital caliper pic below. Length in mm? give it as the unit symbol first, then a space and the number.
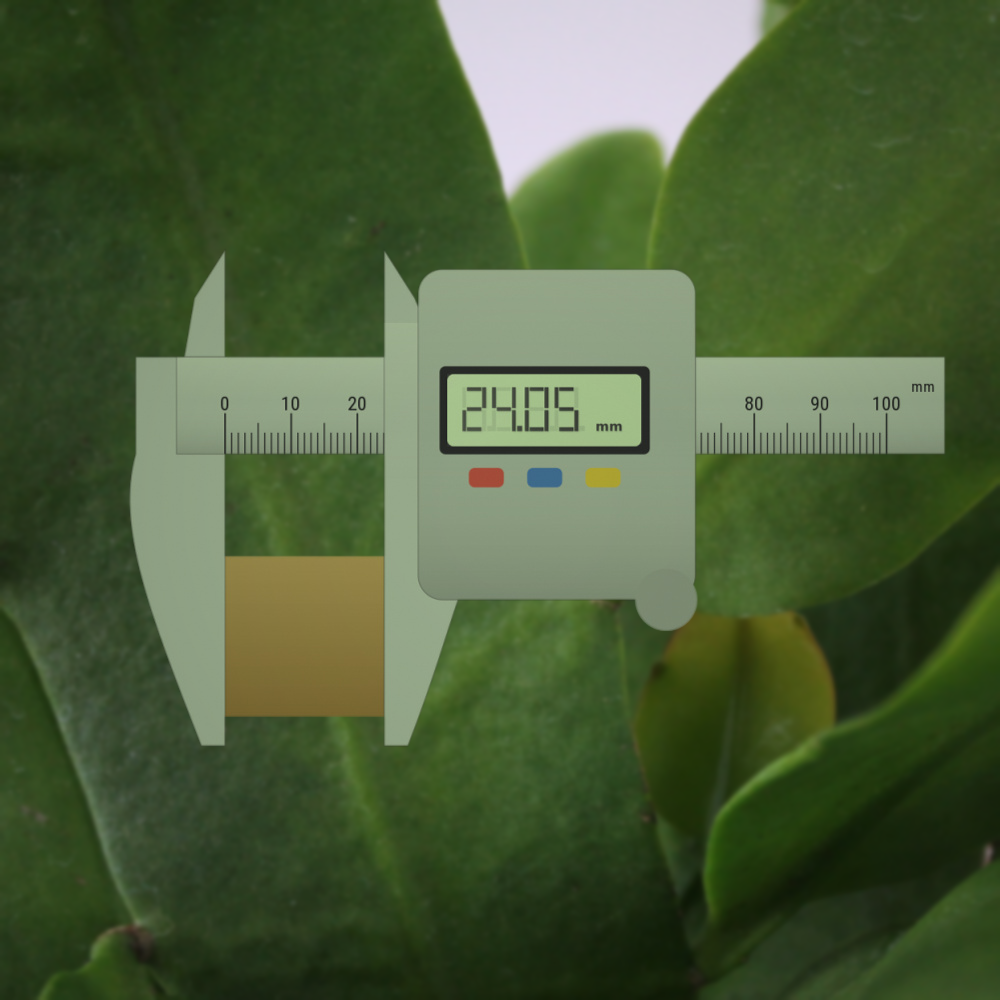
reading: mm 24.05
